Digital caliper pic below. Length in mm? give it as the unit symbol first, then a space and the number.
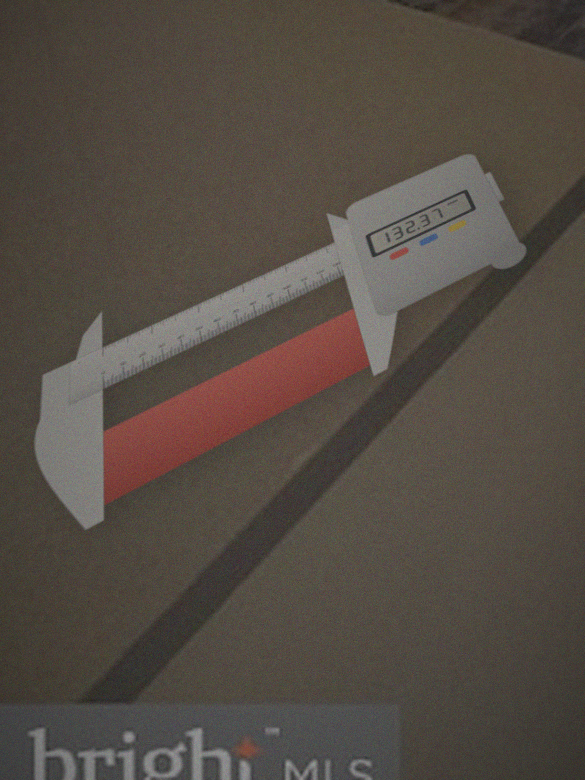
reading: mm 132.37
